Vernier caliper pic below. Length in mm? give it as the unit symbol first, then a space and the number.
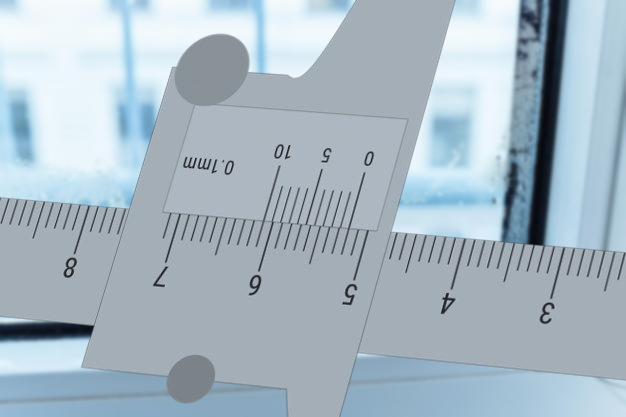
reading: mm 52.0
